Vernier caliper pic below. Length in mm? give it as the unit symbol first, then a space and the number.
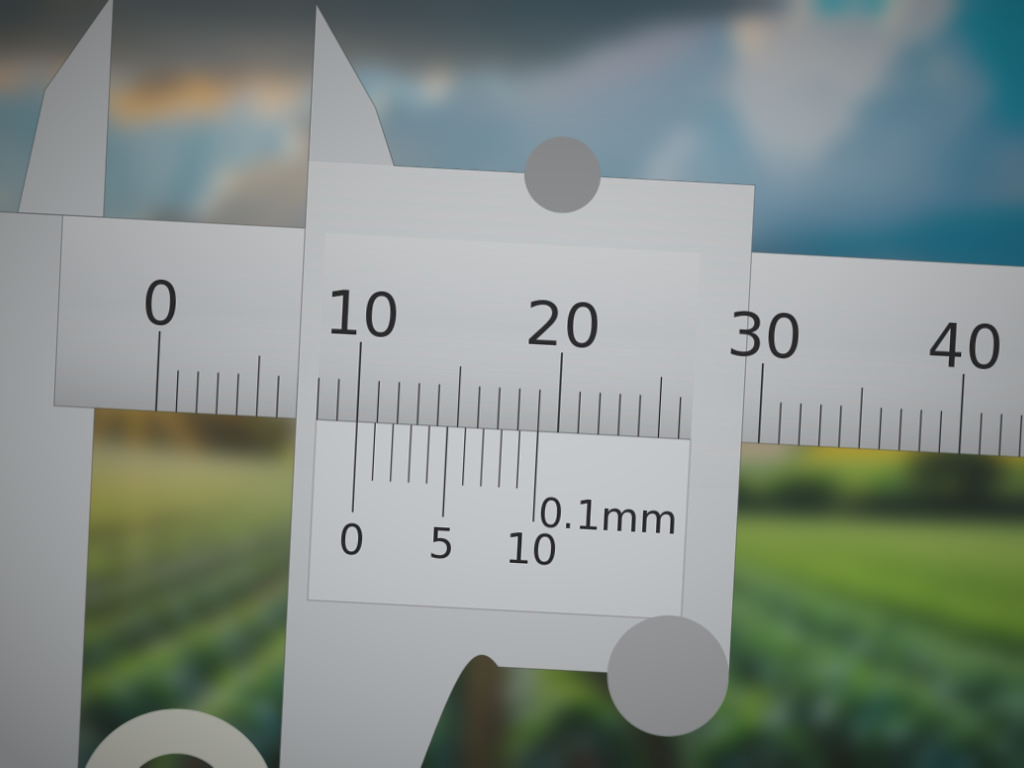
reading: mm 10.0
